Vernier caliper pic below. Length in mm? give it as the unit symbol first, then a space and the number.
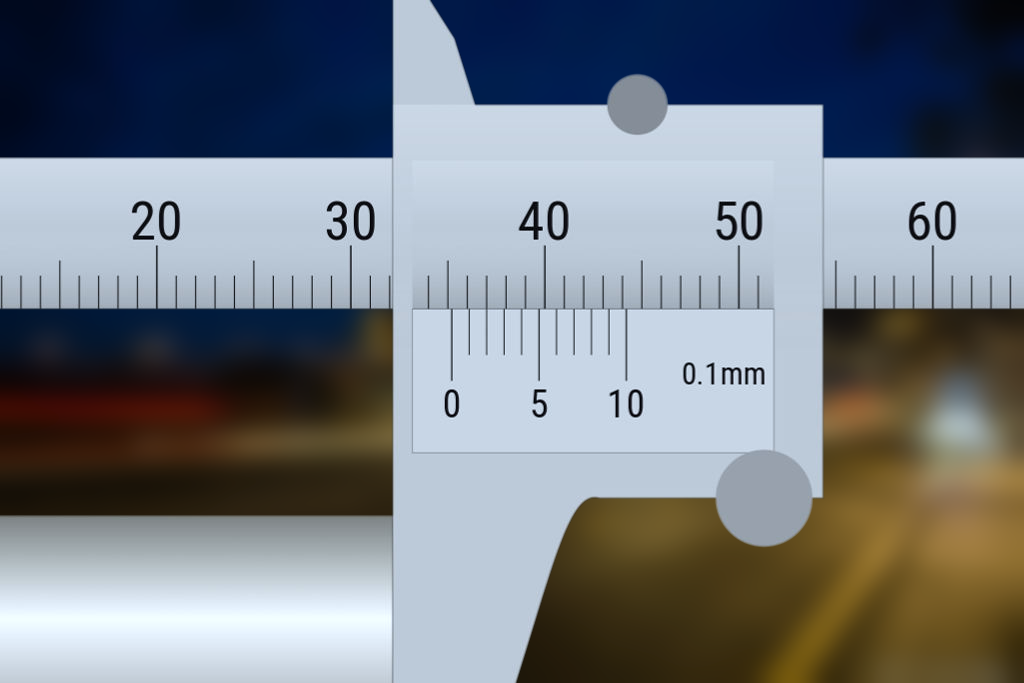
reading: mm 35.2
